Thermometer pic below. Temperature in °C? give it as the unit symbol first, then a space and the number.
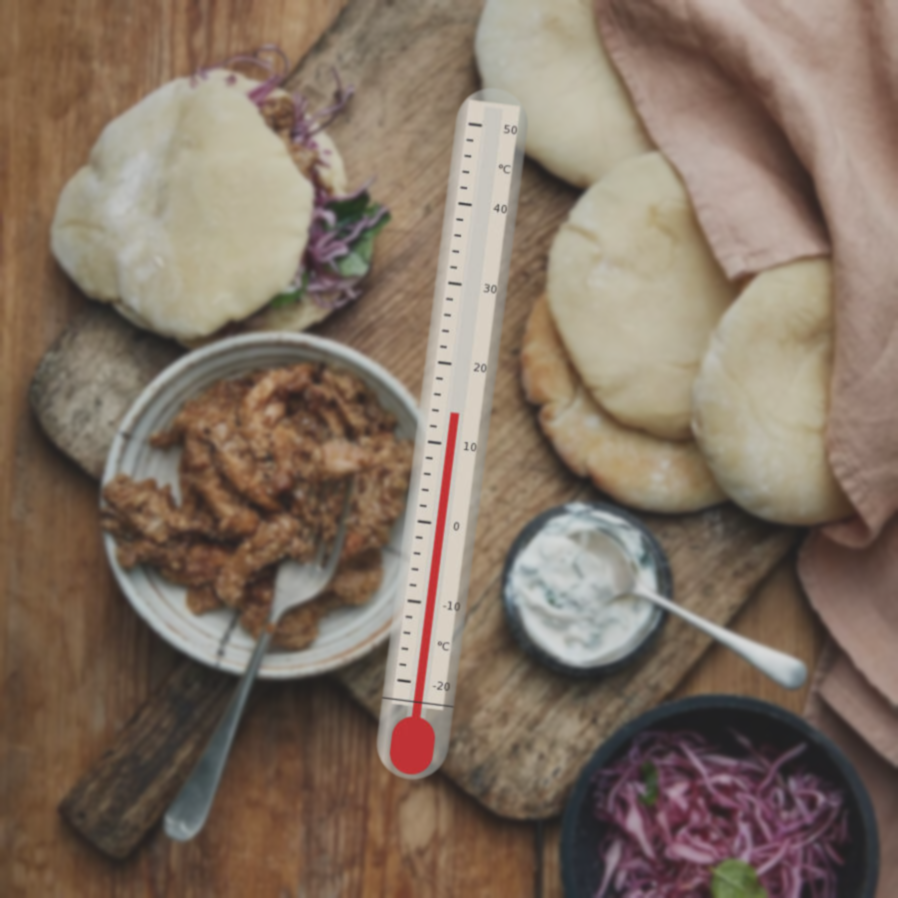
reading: °C 14
